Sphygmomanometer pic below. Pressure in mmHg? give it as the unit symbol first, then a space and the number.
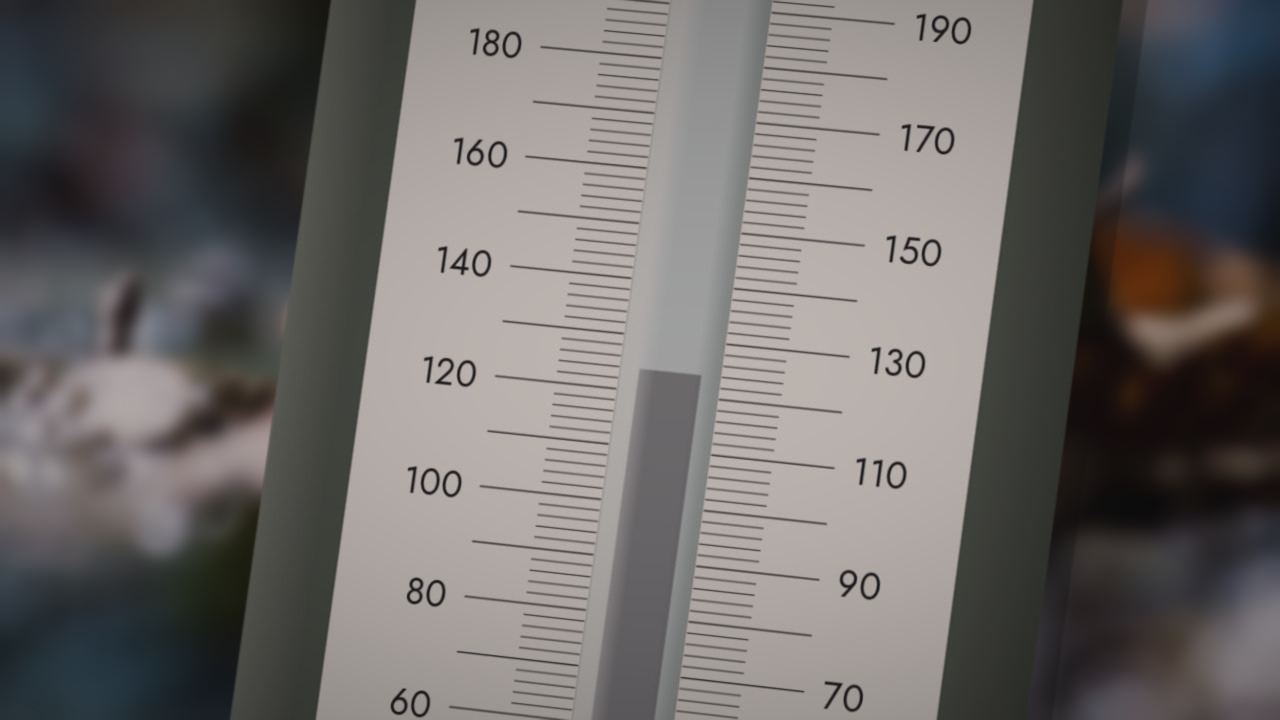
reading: mmHg 124
